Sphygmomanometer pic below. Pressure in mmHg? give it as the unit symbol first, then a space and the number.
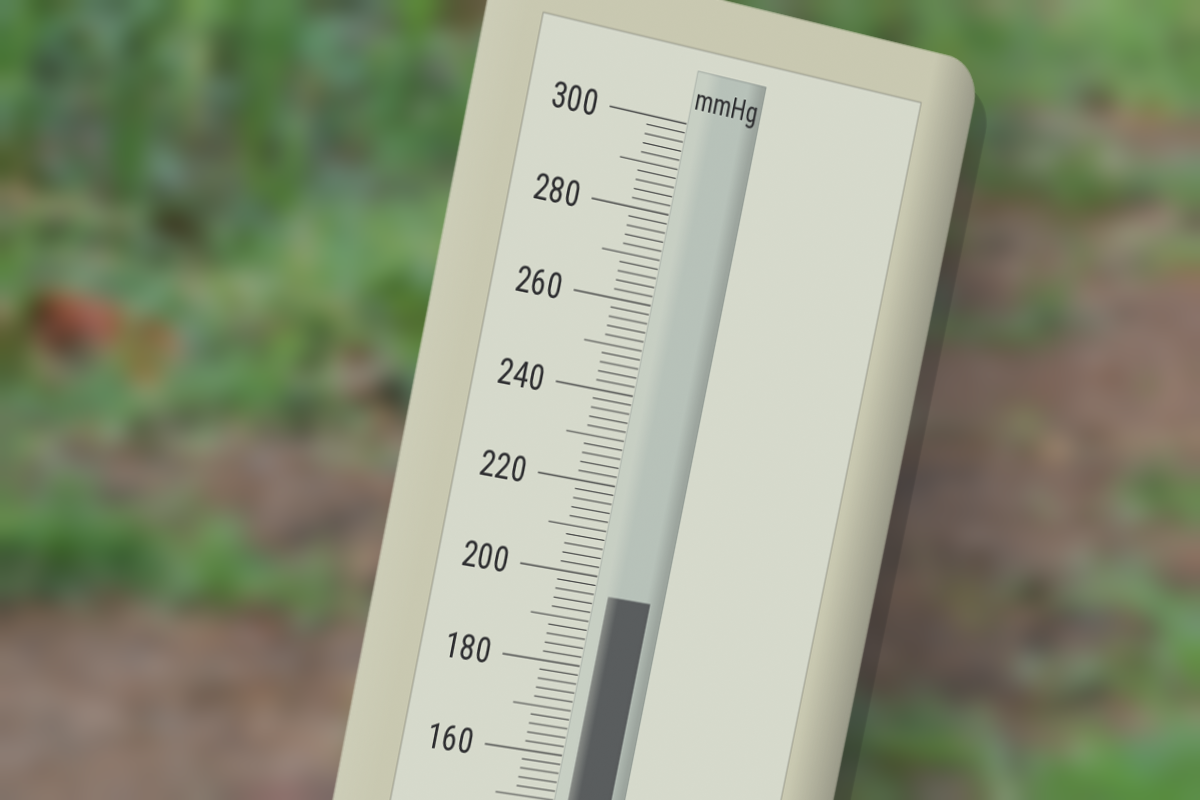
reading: mmHg 196
